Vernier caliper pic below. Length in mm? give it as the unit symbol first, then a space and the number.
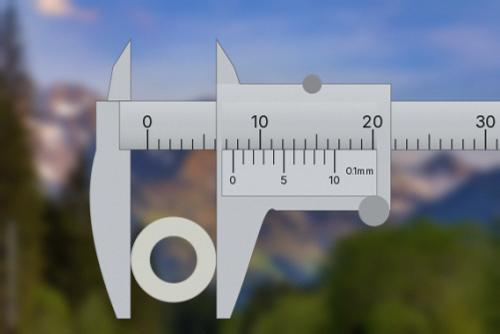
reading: mm 7.6
